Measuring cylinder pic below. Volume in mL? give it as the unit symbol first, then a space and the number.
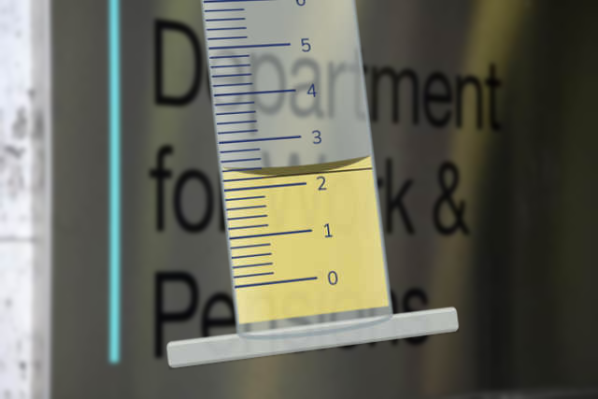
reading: mL 2.2
